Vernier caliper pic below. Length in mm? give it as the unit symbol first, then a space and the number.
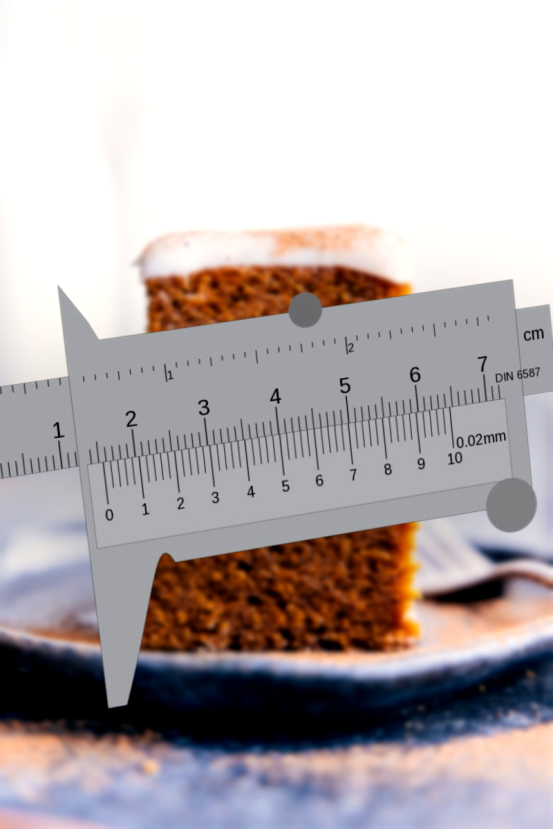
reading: mm 15.6
